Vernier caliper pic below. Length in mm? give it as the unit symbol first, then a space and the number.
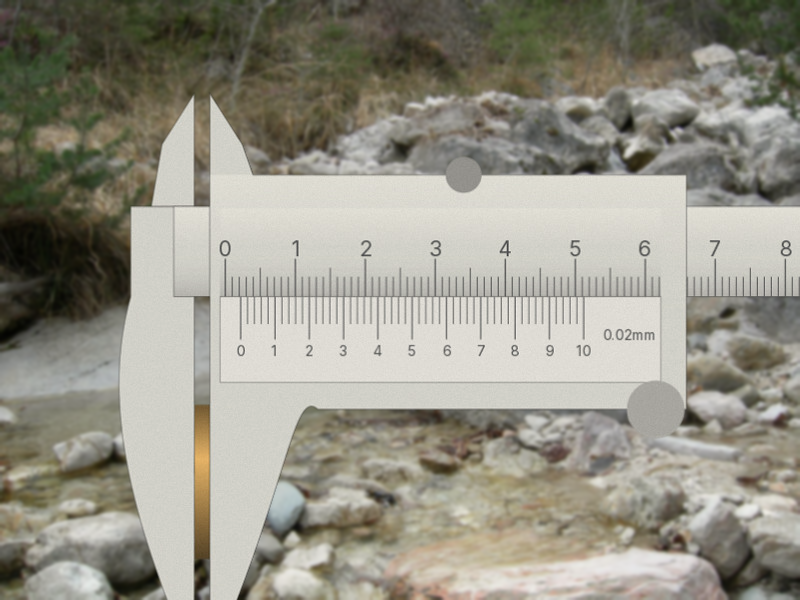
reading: mm 2.2
